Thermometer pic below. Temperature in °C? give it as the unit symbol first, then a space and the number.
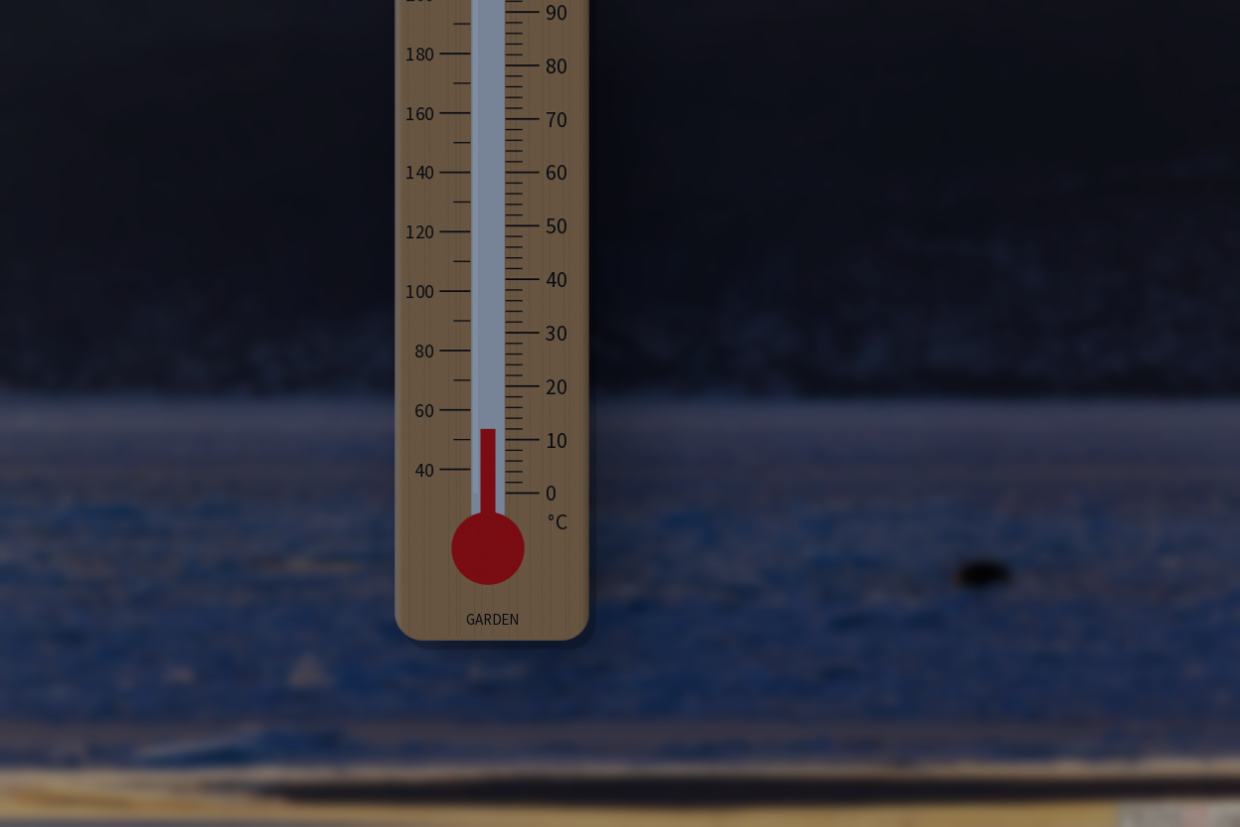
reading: °C 12
